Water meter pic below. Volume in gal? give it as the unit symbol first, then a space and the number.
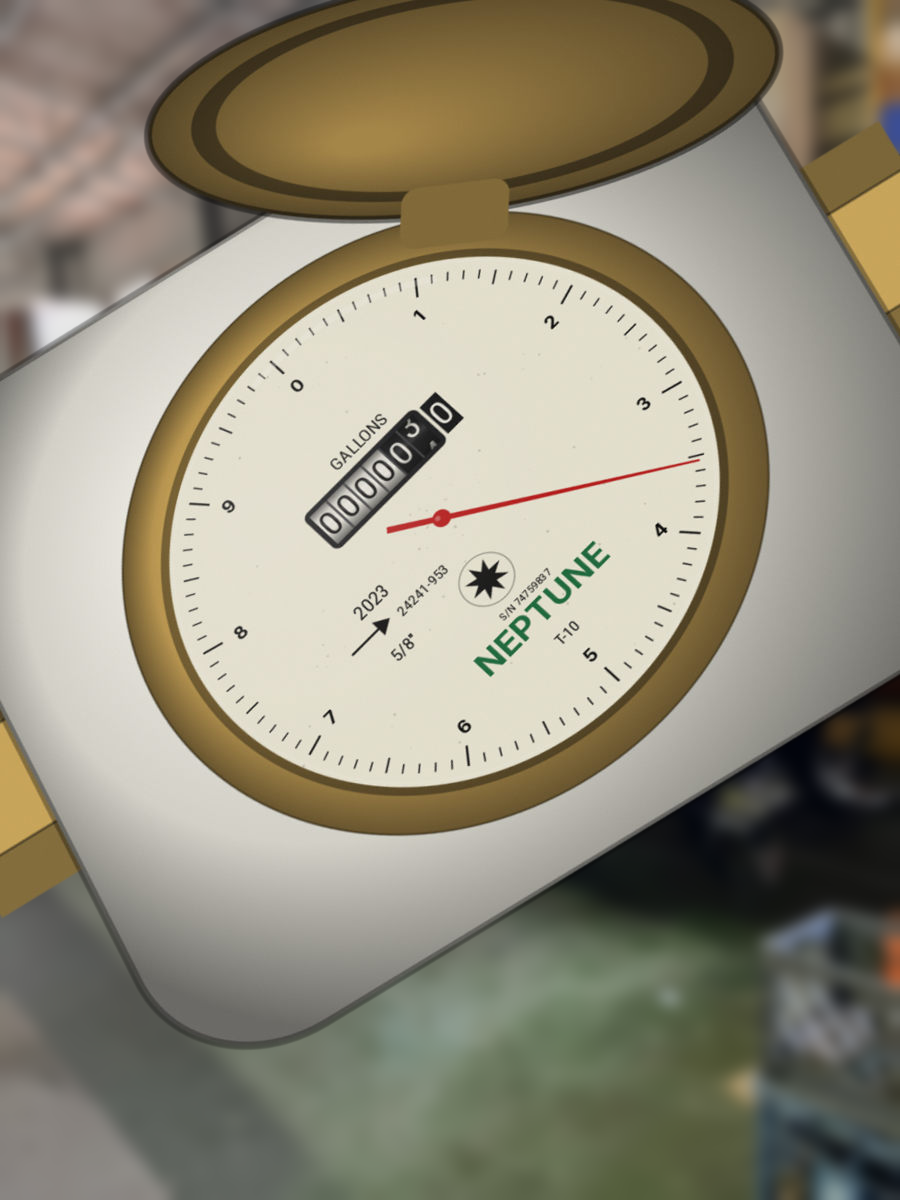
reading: gal 33.5
